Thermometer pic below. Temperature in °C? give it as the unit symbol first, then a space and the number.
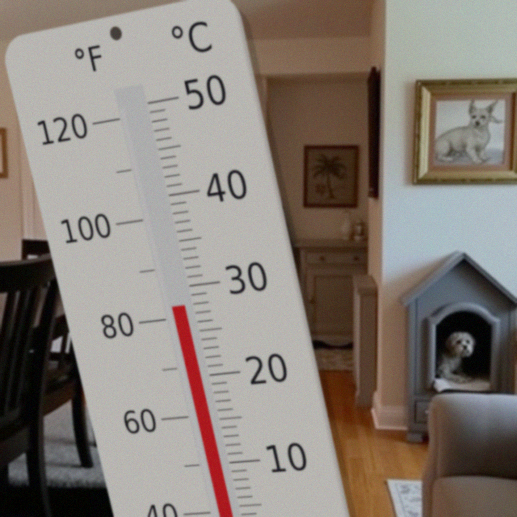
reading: °C 28
